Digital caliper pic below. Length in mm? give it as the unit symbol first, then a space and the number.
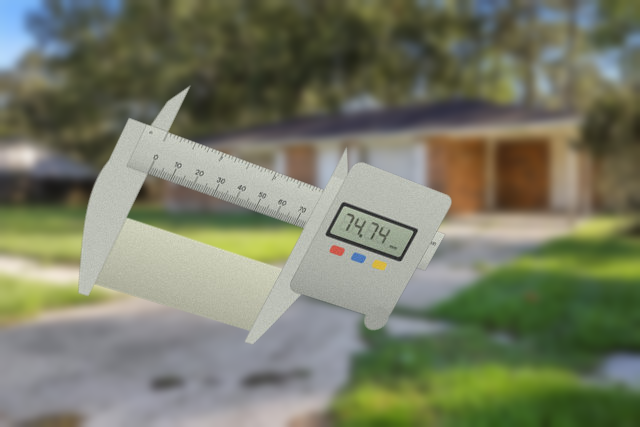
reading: mm 74.74
